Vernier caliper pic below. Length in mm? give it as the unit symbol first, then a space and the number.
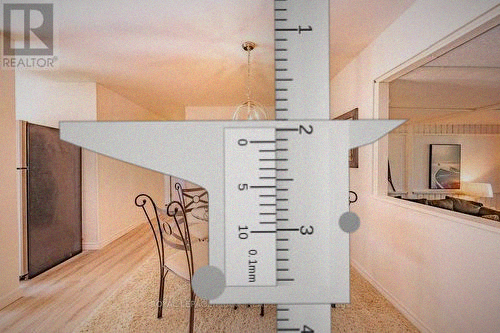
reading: mm 21.2
